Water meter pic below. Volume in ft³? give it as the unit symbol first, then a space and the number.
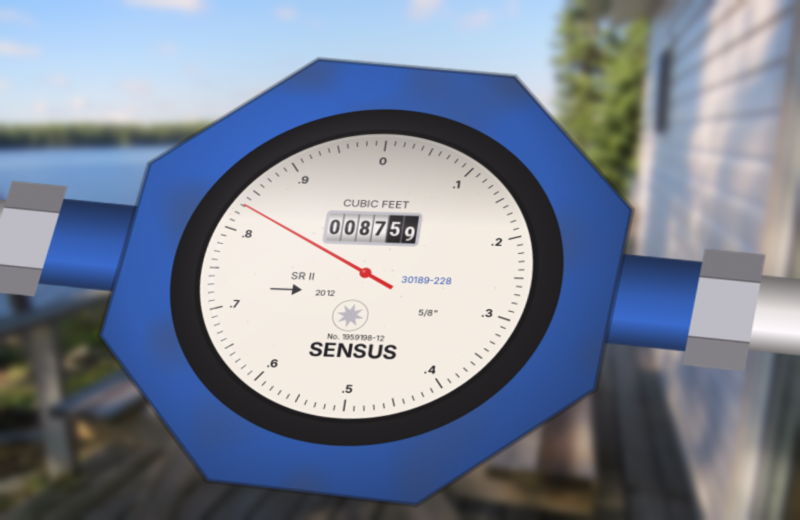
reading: ft³ 8758.83
